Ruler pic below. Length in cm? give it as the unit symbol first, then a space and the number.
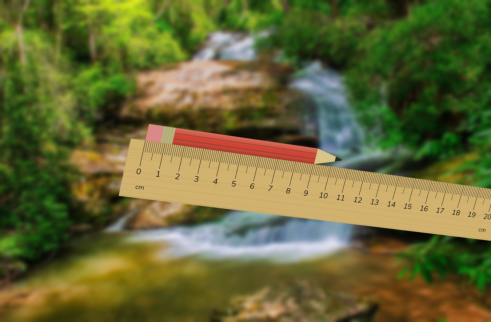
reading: cm 10.5
